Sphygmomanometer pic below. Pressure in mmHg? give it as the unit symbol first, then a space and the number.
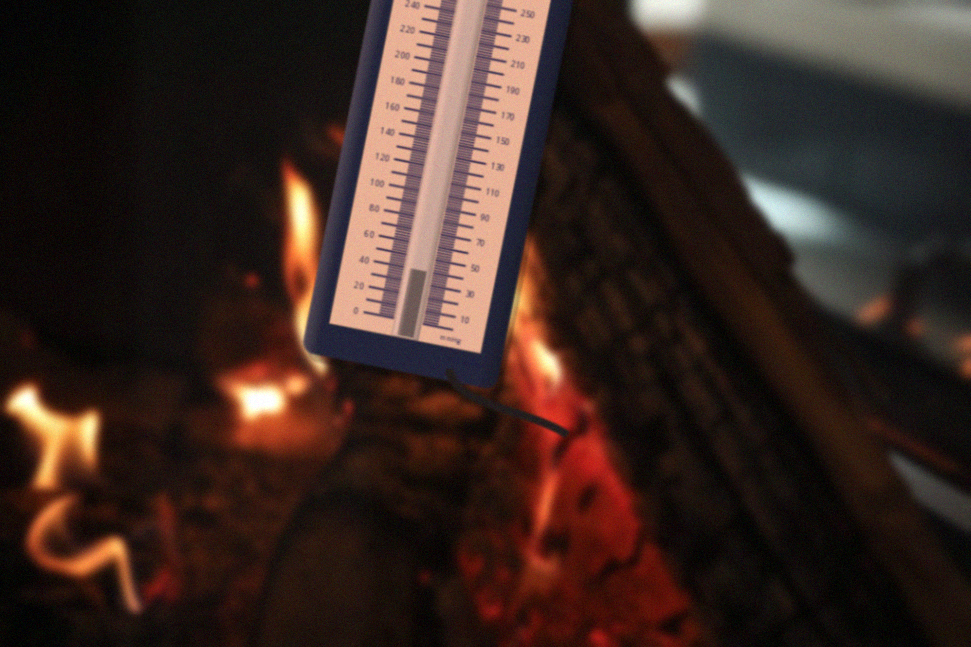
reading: mmHg 40
